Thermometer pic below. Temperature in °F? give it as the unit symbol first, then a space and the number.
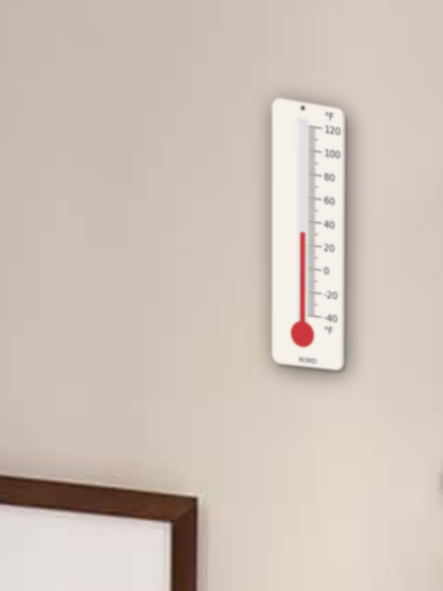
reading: °F 30
